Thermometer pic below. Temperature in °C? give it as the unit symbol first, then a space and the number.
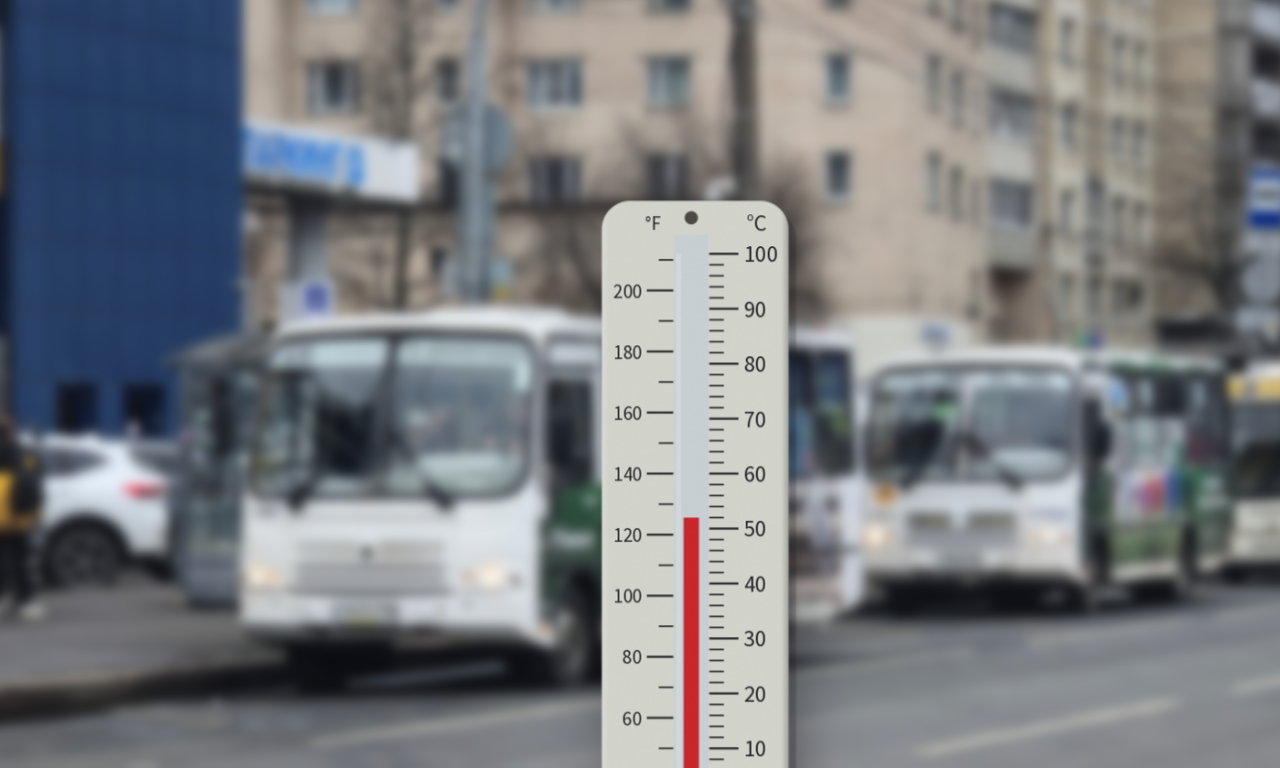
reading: °C 52
